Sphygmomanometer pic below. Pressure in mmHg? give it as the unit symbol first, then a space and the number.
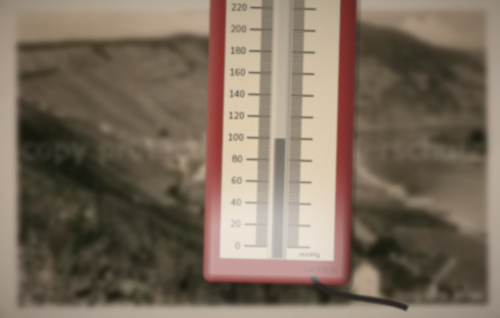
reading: mmHg 100
